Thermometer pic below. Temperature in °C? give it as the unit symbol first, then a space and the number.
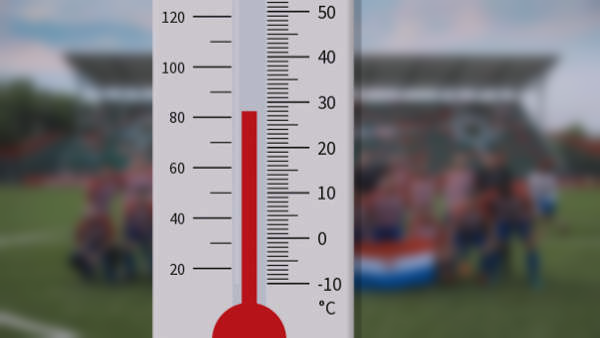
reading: °C 28
